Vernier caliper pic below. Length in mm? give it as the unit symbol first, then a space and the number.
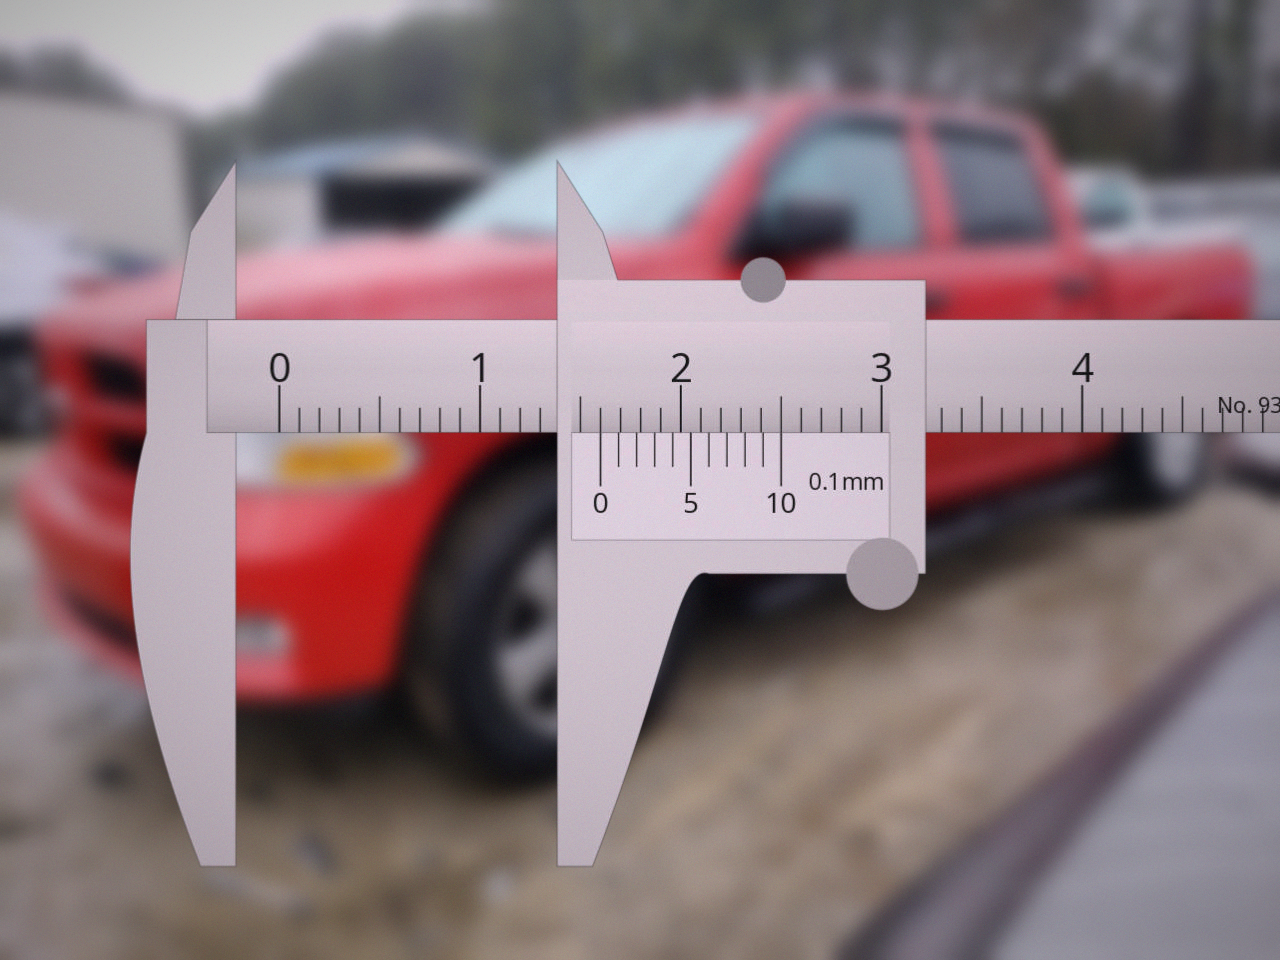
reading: mm 16.0
